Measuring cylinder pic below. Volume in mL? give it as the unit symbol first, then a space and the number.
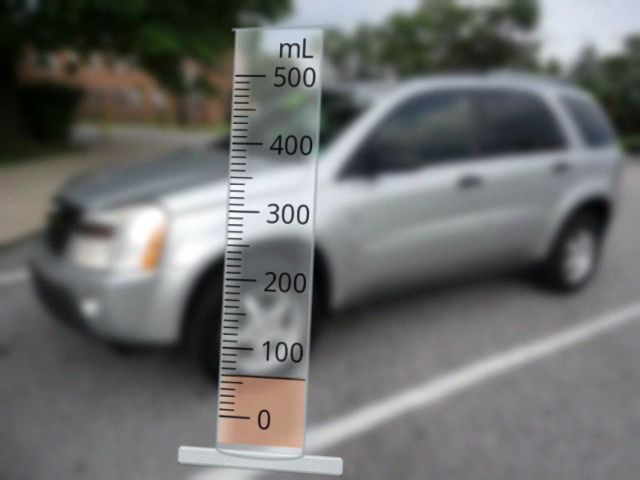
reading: mL 60
